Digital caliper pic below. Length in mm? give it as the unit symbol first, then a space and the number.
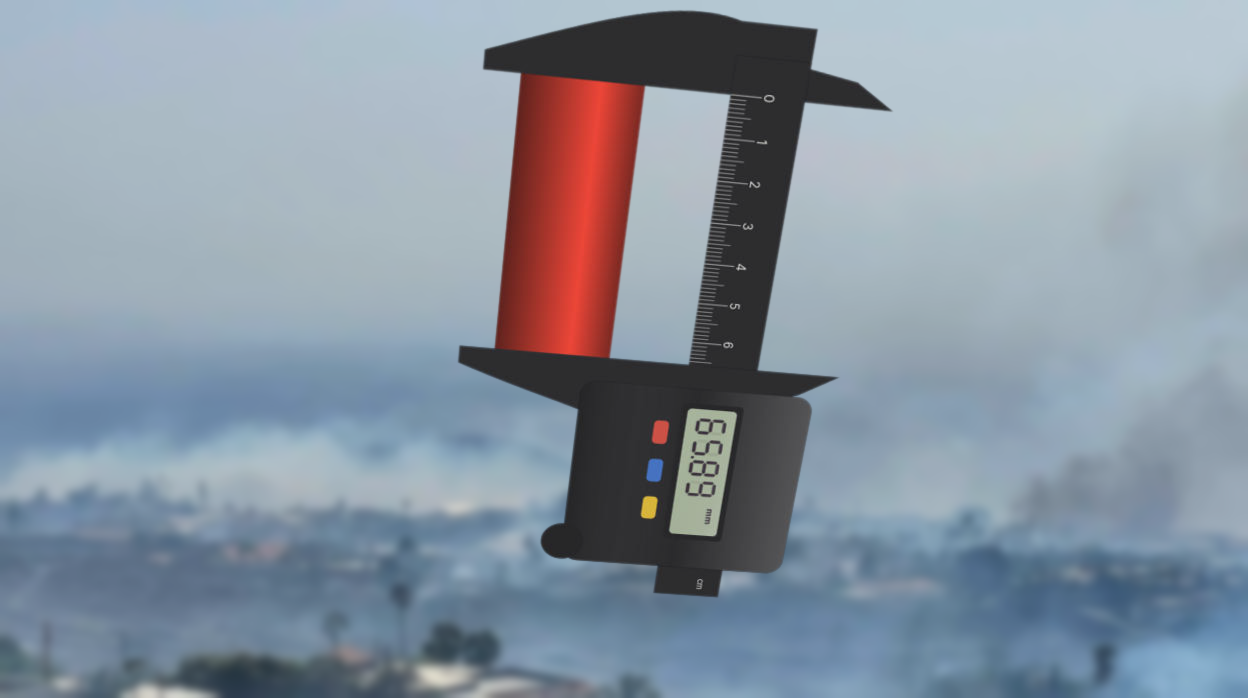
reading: mm 65.89
